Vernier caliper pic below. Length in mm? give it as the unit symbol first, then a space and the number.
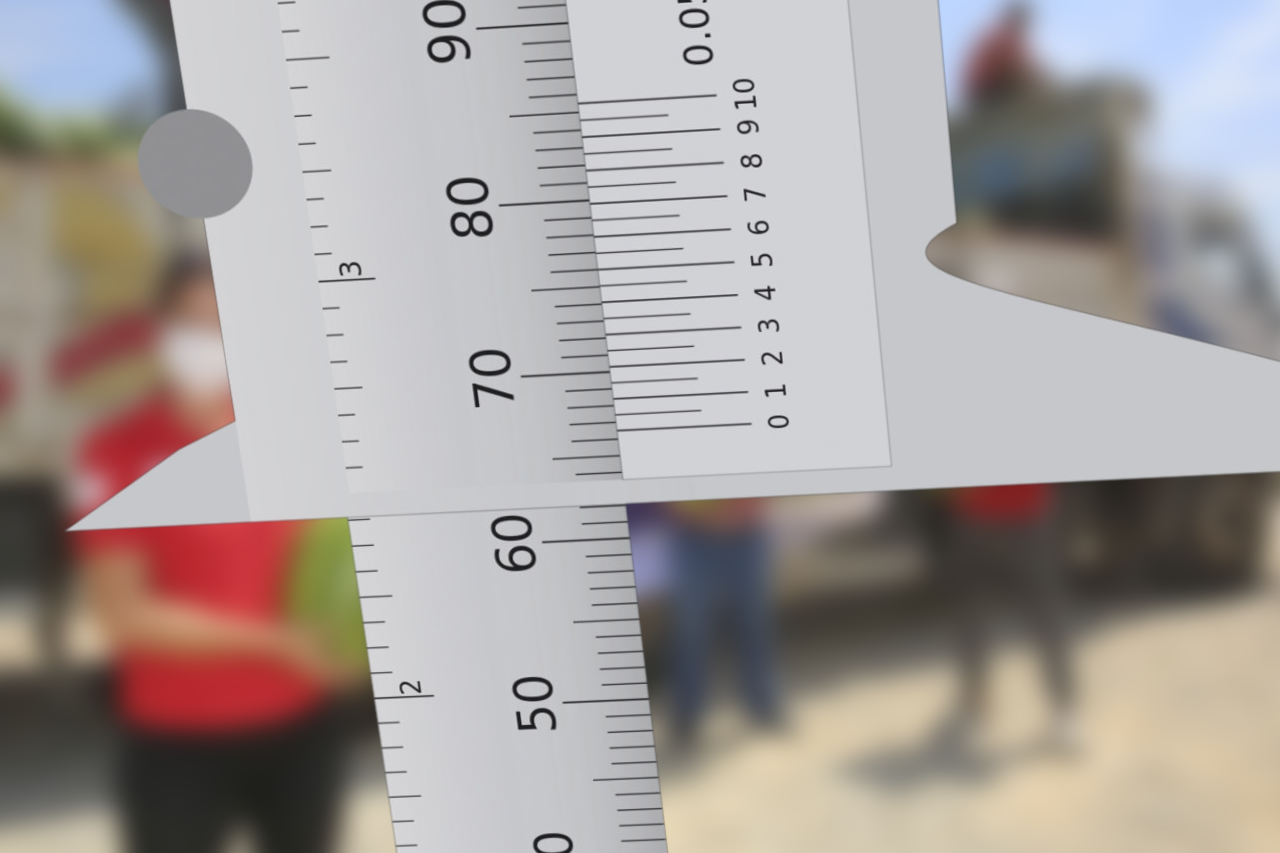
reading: mm 66.5
